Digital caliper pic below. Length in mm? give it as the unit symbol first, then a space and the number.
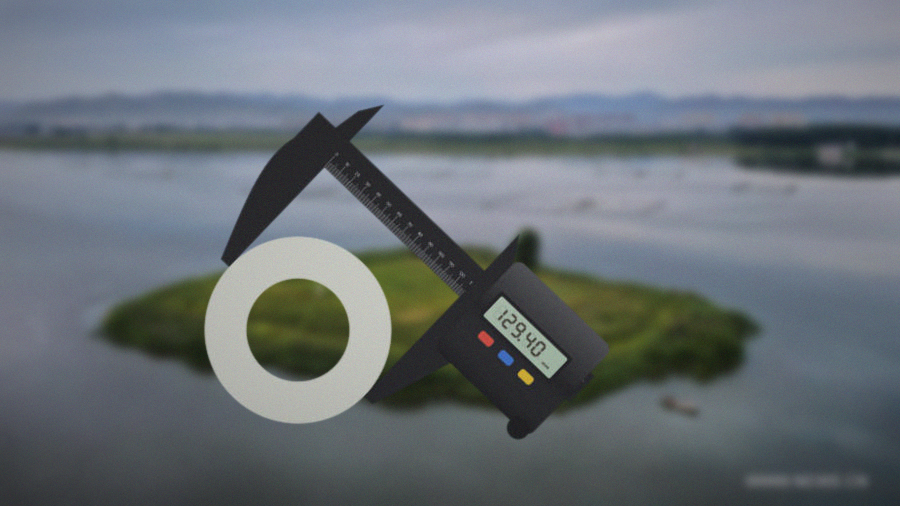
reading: mm 129.40
